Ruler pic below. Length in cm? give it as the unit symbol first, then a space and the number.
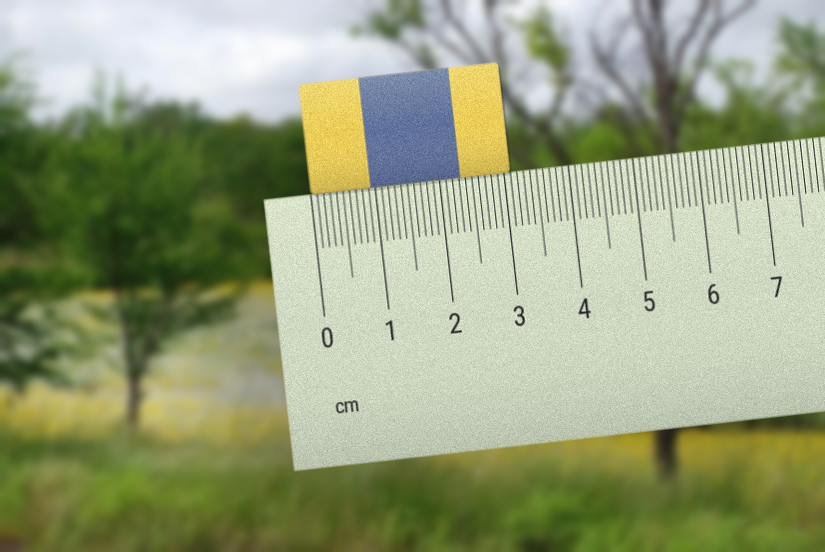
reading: cm 3.1
